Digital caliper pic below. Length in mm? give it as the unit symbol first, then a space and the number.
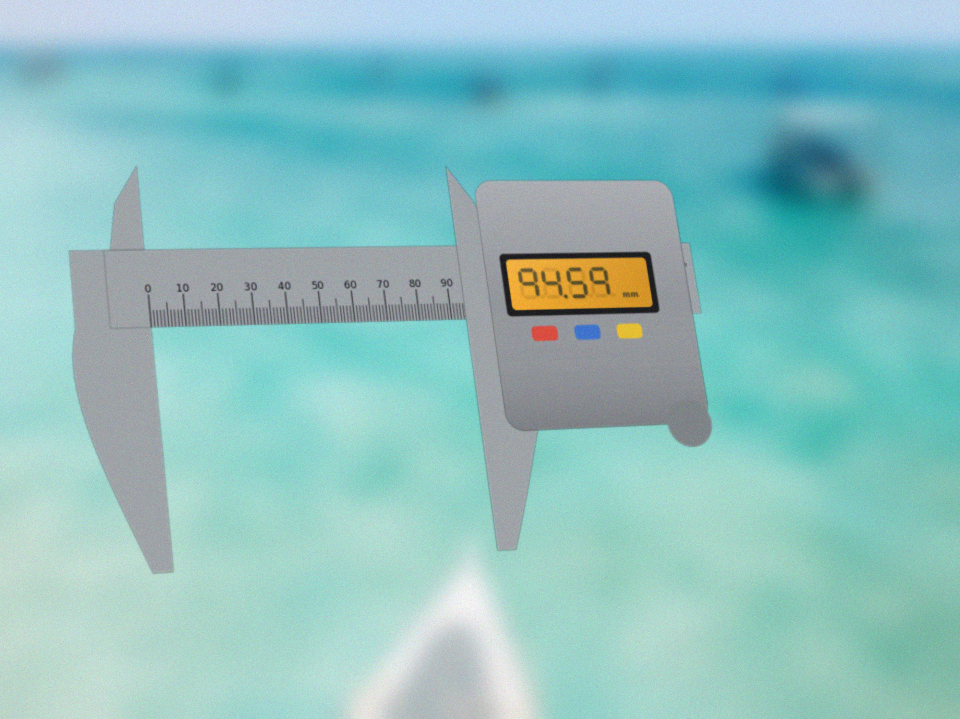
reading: mm 94.59
